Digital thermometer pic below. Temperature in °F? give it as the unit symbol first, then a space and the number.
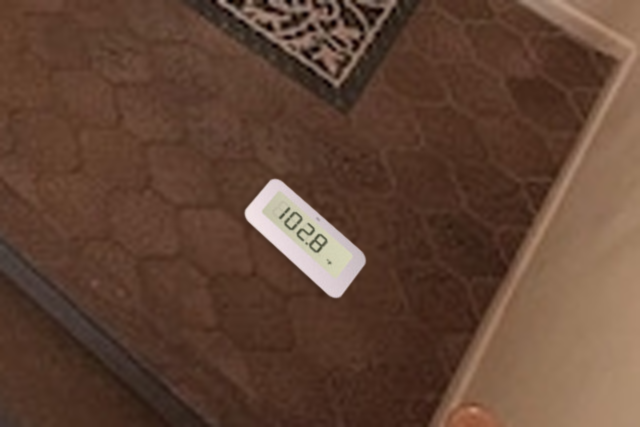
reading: °F 102.8
